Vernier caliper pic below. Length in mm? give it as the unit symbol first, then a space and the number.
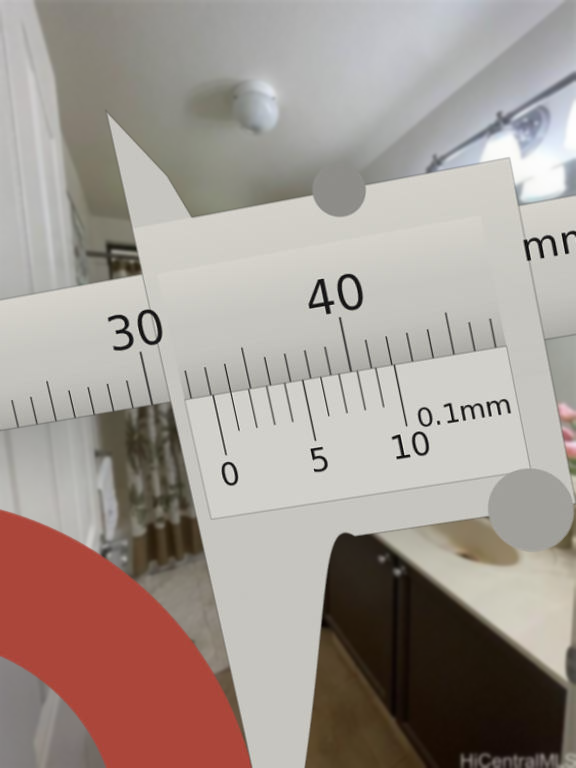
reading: mm 33.1
